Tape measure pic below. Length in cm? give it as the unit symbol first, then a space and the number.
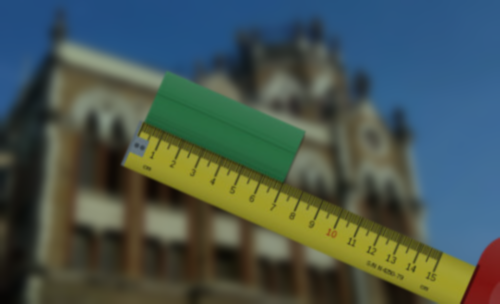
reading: cm 7
